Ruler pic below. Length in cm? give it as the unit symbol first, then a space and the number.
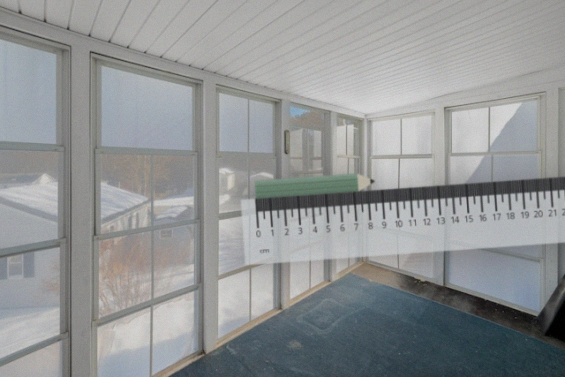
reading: cm 8.5
